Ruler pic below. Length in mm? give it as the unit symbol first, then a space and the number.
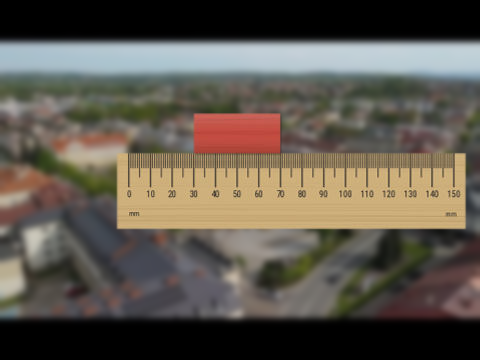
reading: mm 40
